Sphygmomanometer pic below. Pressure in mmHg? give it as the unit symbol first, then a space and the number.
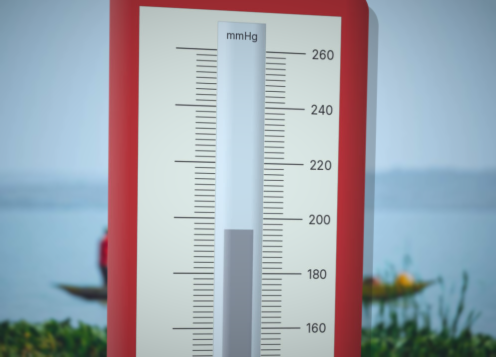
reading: mmHg 196
